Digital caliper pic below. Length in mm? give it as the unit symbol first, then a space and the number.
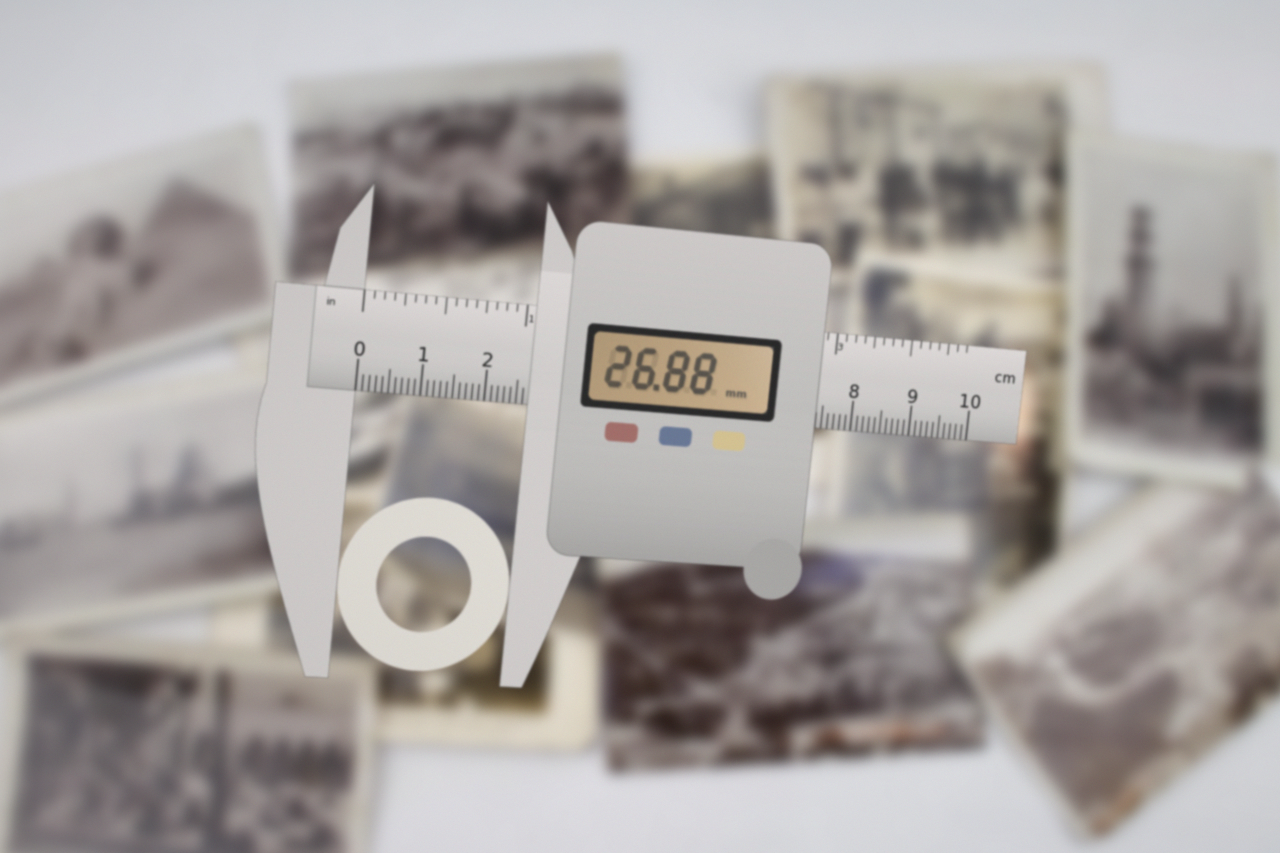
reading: mm 26.88
